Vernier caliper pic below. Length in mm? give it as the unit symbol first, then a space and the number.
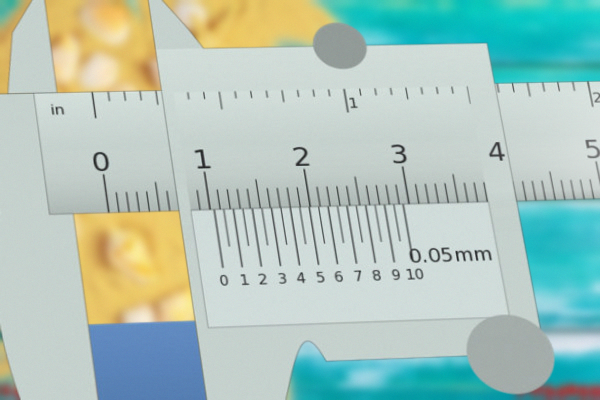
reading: mm 10.4
